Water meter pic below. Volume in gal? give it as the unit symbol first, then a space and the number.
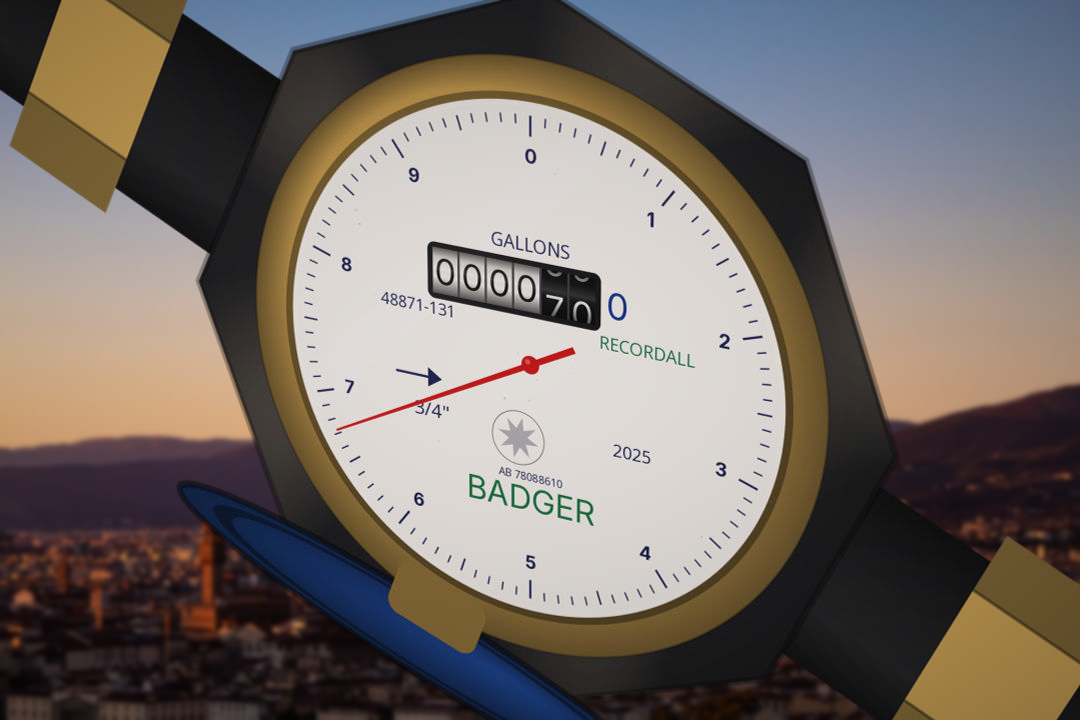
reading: gal 696.7
